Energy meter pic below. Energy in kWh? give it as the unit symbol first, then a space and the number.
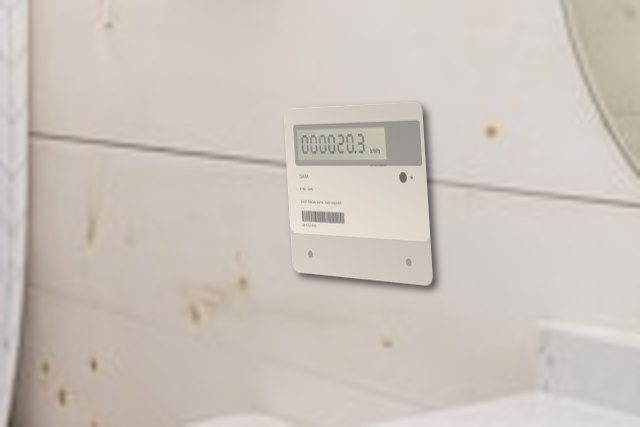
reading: kWh 20.3
